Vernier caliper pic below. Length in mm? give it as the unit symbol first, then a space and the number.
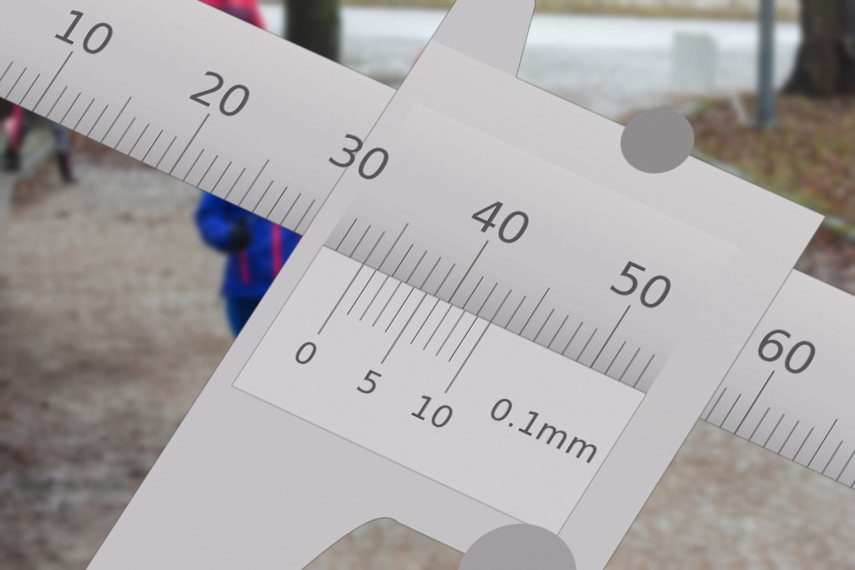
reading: mm 34.0
